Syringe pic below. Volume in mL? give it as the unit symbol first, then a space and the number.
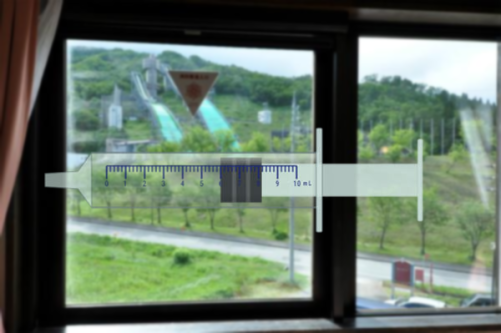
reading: mL 6
